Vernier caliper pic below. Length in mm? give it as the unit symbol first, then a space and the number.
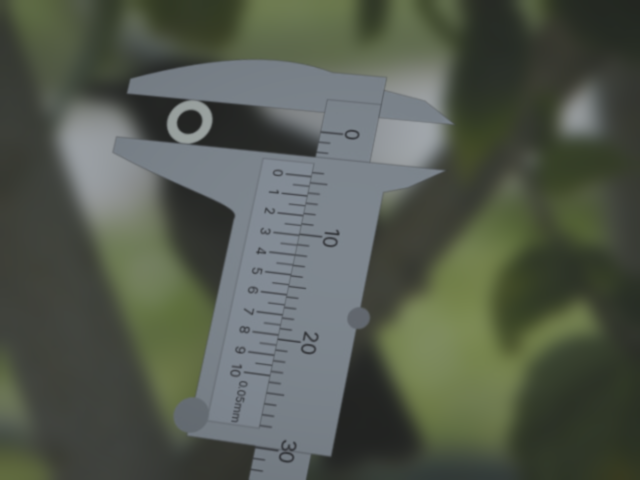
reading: mm 4.4
